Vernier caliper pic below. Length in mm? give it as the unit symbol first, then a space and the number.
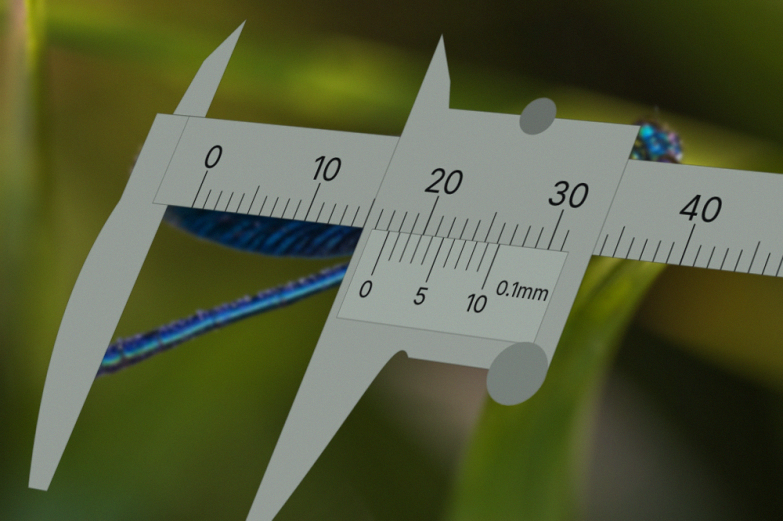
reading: mm 17.2
